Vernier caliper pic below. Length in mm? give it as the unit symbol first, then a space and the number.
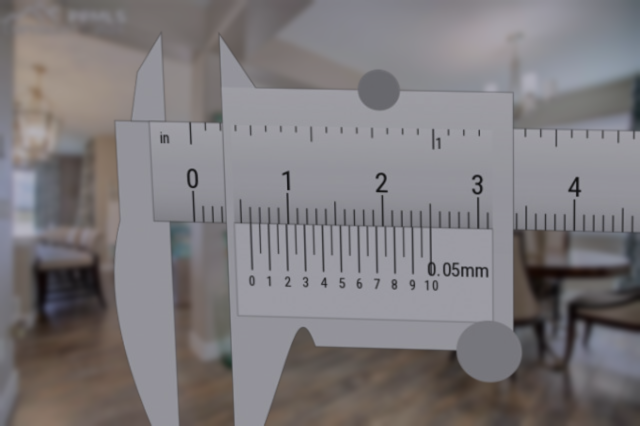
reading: mm 6.0
